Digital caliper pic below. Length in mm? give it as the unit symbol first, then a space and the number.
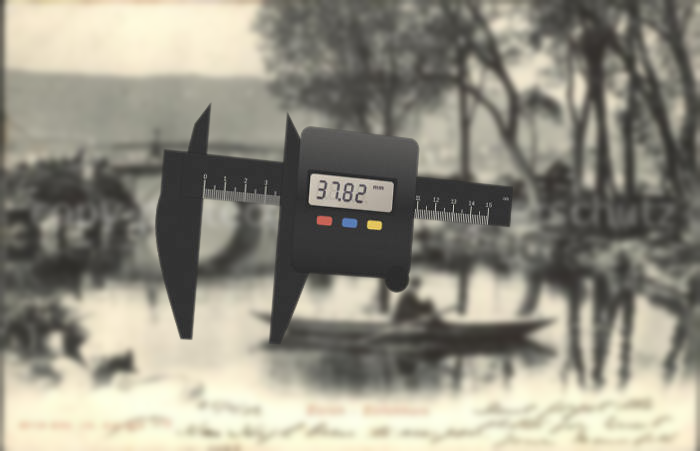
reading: mm 37.82
